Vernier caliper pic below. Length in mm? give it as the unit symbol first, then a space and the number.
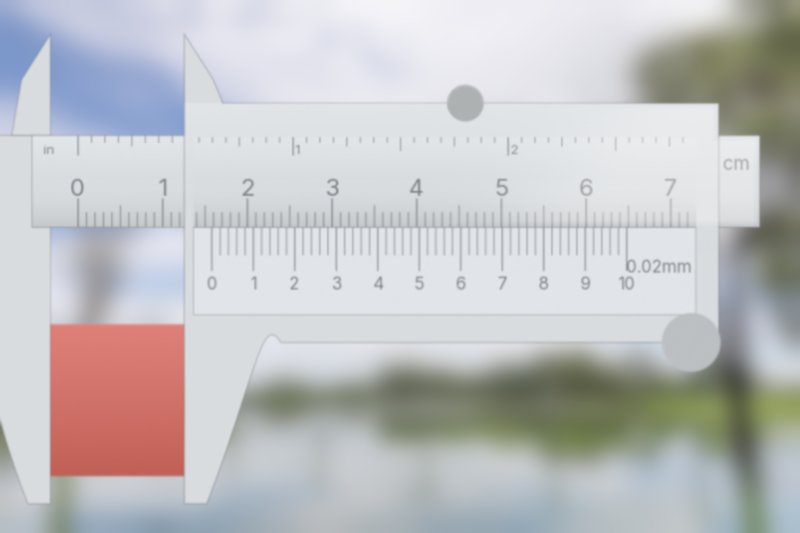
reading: mm 15.8
